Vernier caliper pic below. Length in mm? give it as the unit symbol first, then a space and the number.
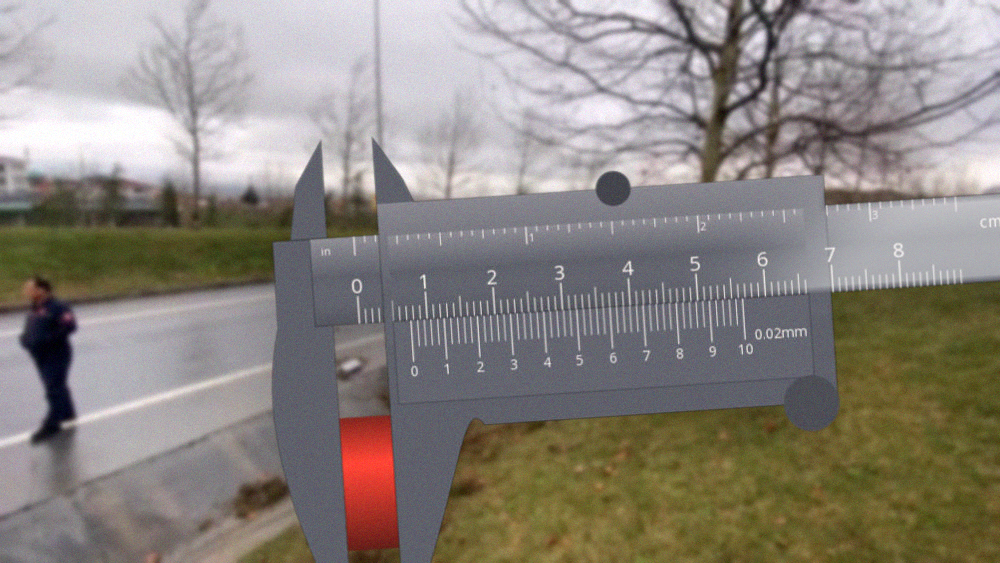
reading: mm 7.6
